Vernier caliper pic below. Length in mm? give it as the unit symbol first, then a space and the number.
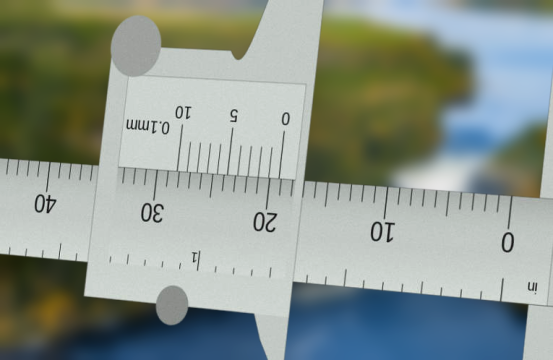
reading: mm 19.2
